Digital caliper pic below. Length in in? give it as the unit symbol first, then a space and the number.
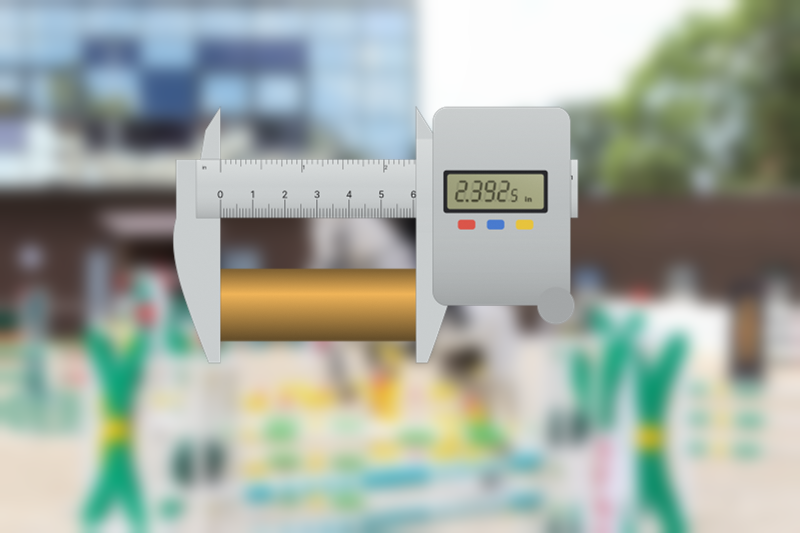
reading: in 2.3925
